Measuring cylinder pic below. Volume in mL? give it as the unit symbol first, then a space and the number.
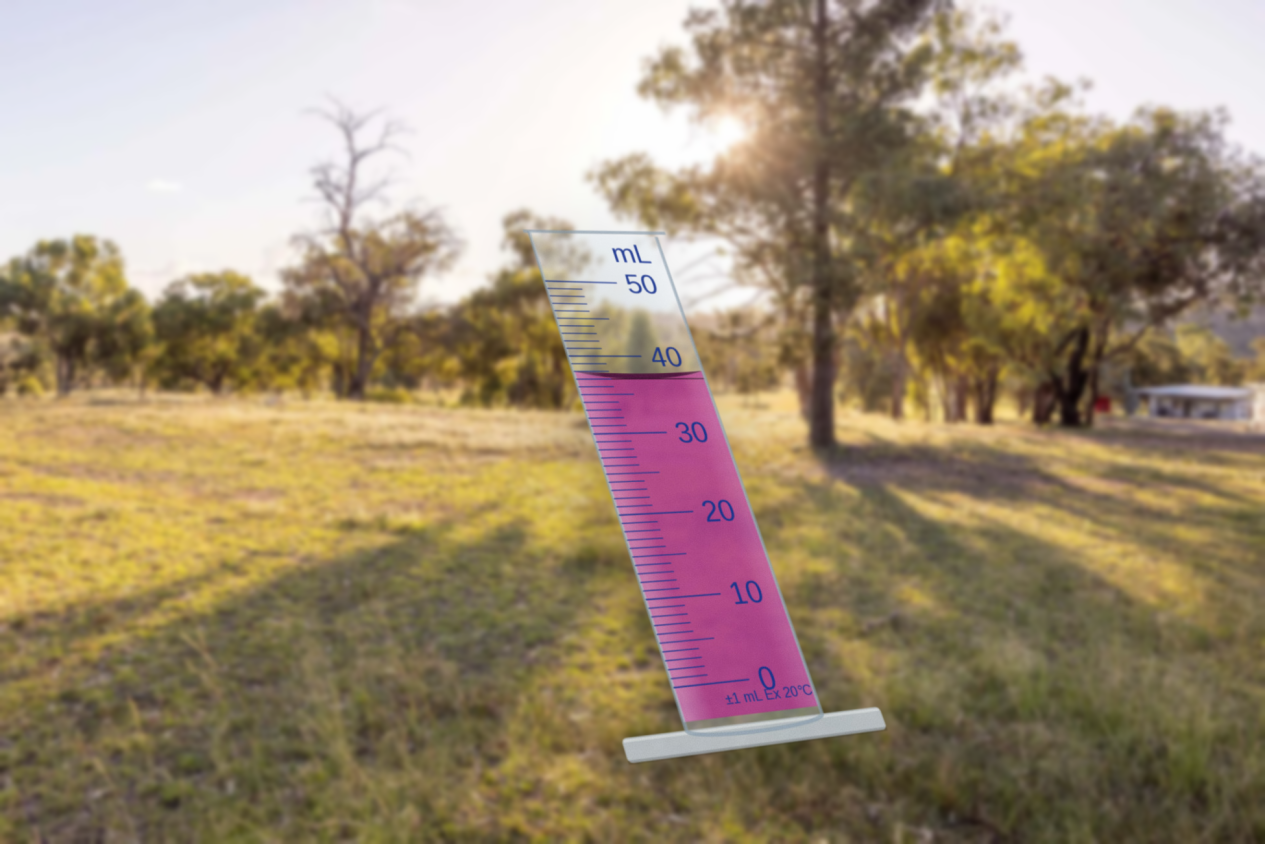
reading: mL 37
